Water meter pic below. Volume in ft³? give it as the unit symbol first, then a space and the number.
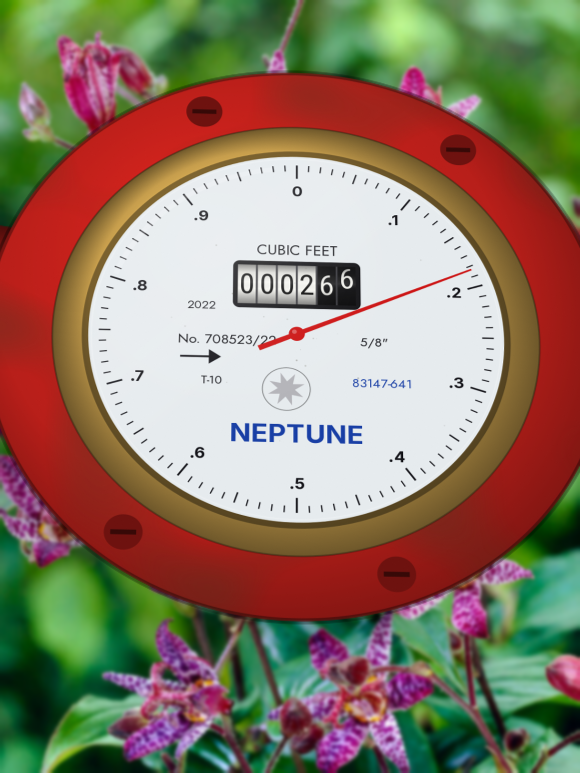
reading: ft³ 266.18
